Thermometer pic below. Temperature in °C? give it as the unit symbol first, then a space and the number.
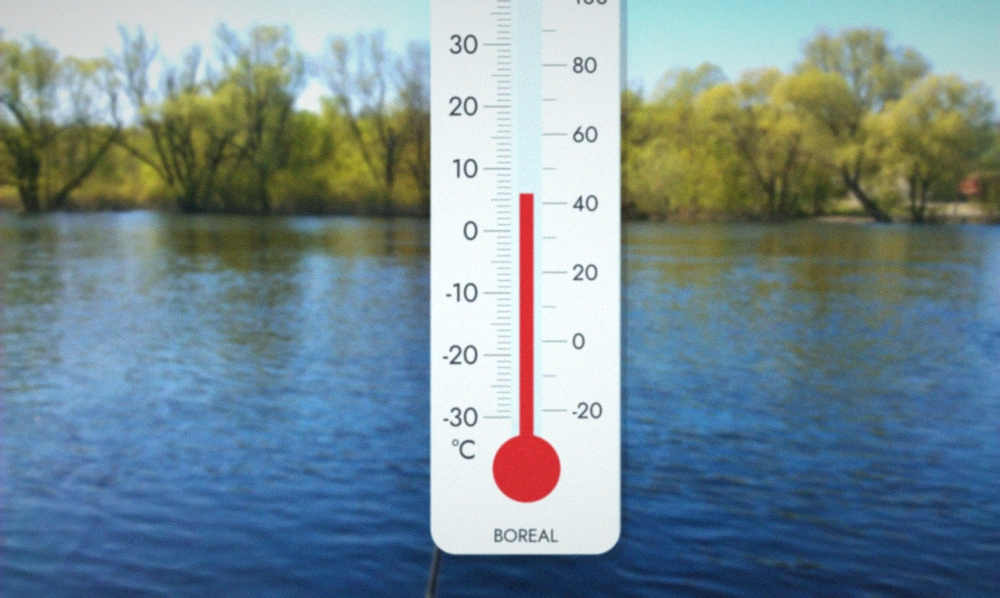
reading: °C 6
